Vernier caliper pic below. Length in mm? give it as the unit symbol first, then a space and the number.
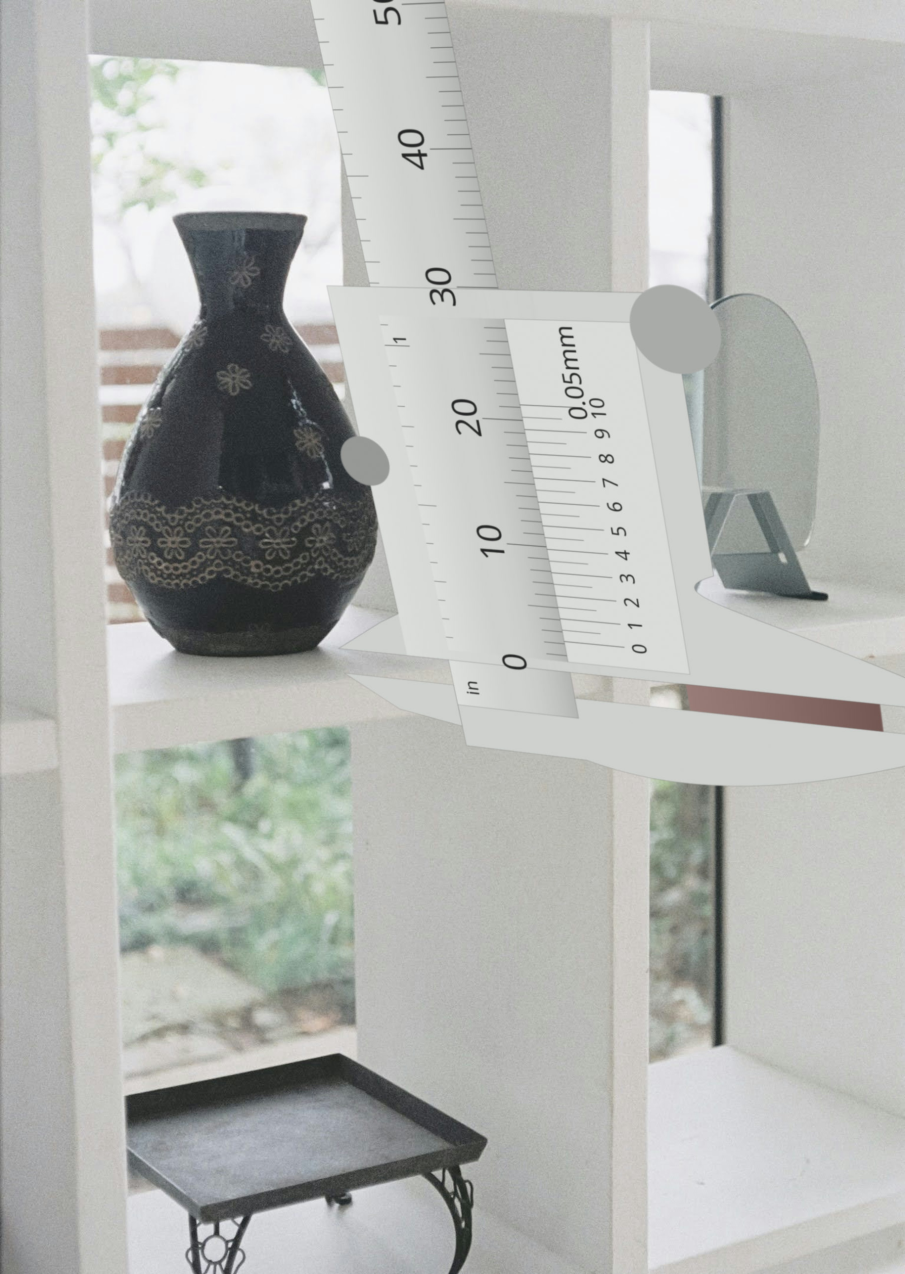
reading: mm 2.2
